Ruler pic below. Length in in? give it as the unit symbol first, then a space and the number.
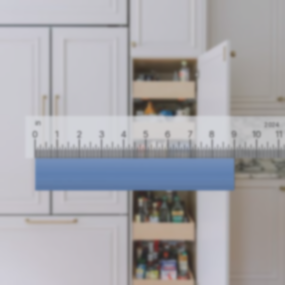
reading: in 9
